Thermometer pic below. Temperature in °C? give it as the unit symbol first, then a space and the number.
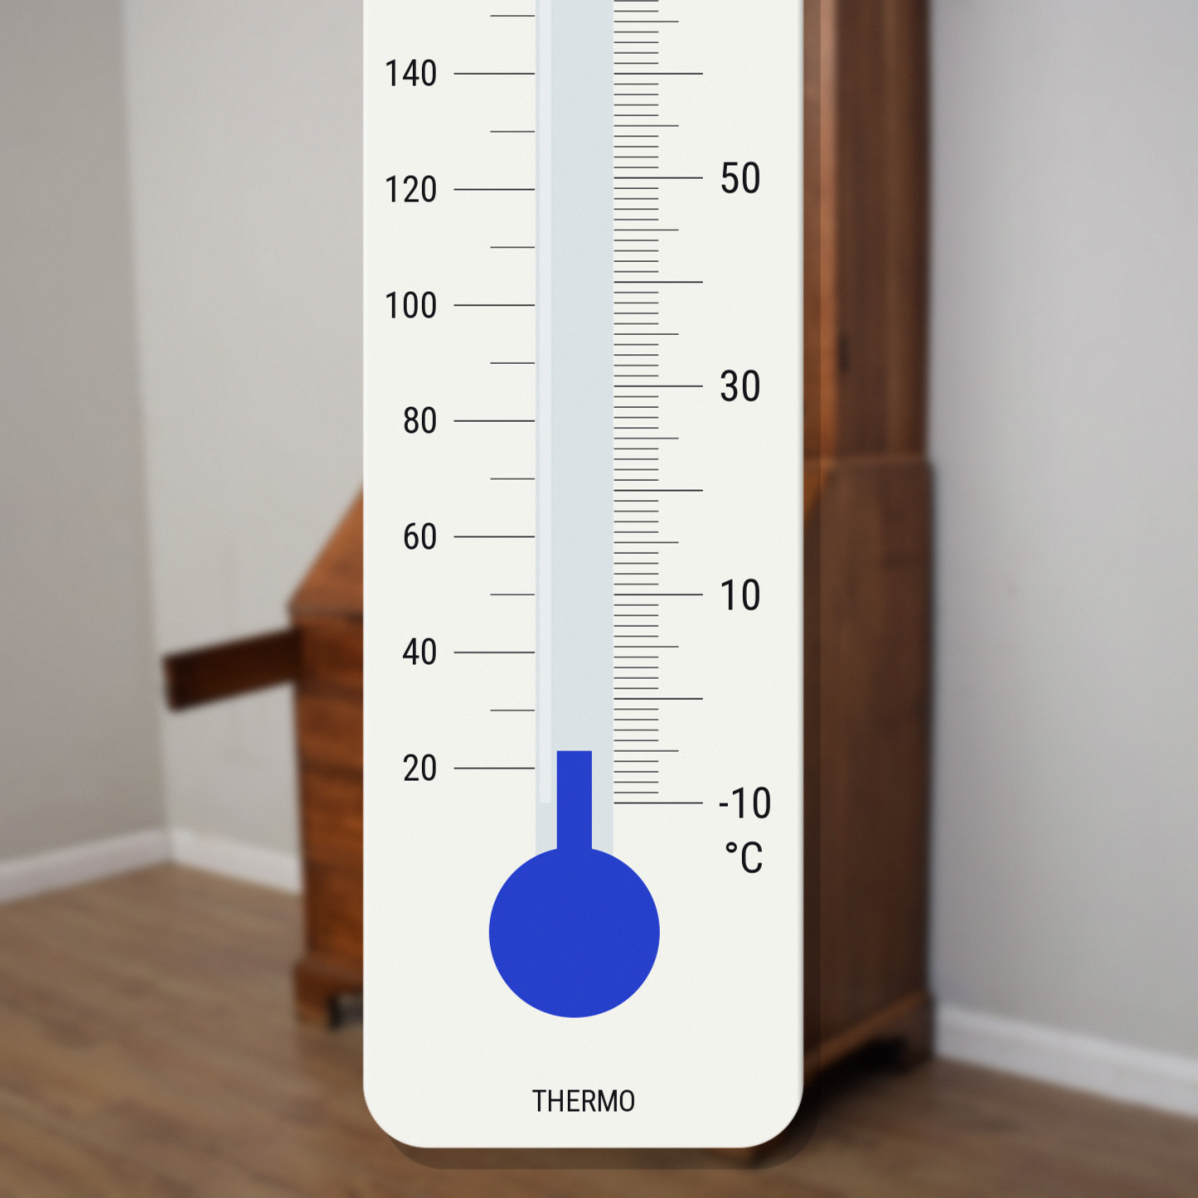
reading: °C -5
